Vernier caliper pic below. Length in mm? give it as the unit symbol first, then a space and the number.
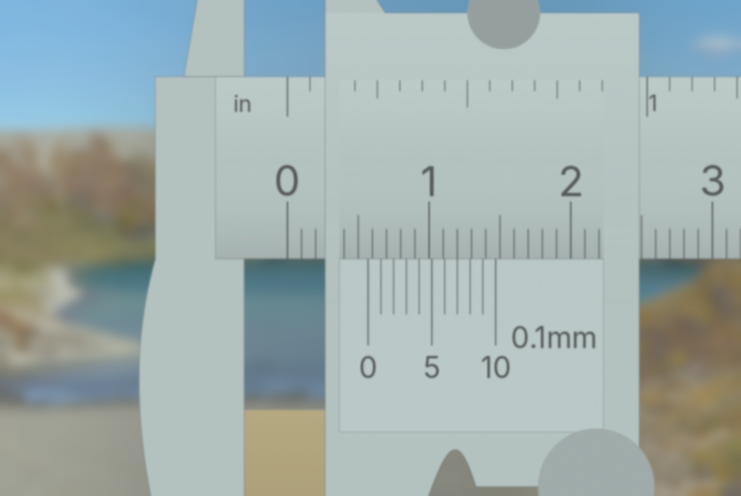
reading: mm 5.7
